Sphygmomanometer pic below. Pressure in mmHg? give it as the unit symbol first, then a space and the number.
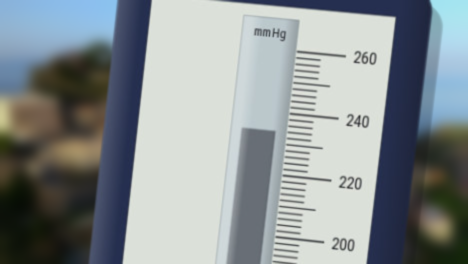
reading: mmHg 234
